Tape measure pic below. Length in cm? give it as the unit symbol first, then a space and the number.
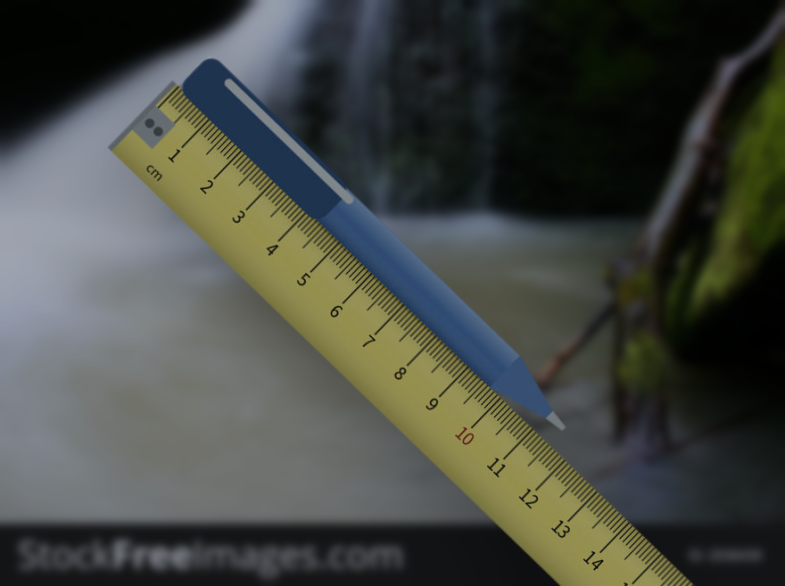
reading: cm 11.5
